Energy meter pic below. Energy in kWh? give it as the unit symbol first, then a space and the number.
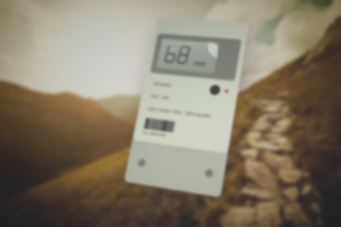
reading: kWh 68
